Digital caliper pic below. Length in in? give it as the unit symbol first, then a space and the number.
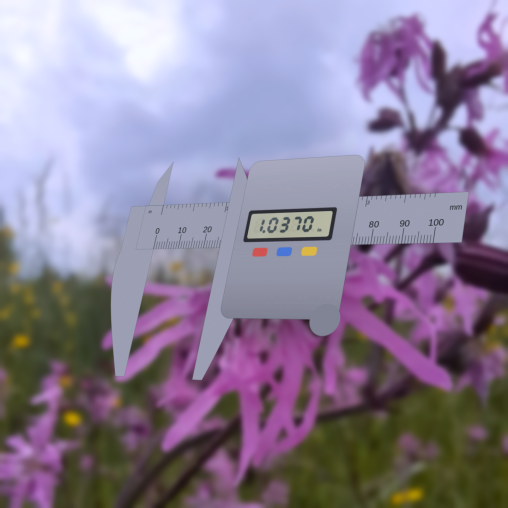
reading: in 1.0370
